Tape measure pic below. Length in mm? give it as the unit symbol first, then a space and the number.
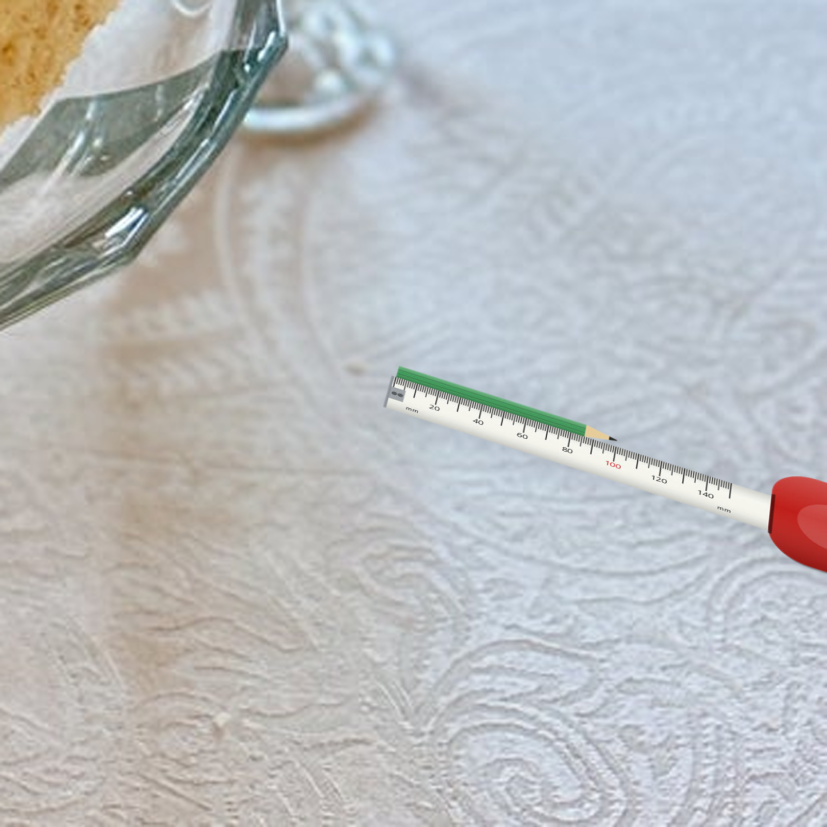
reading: mm 100
